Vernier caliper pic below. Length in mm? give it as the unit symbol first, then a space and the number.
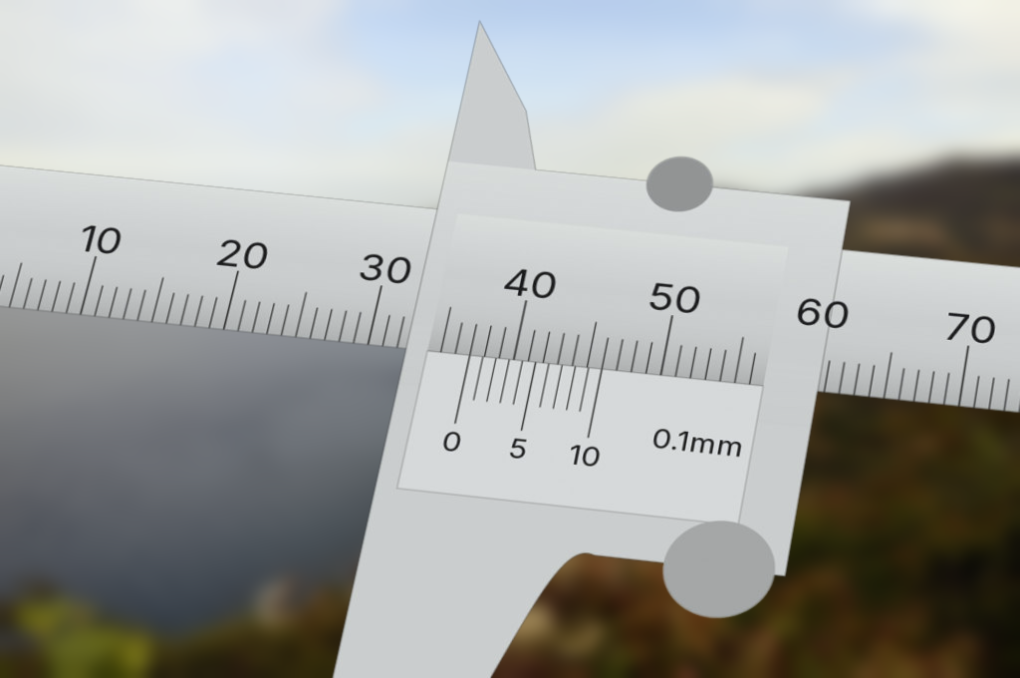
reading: mm 37.0
